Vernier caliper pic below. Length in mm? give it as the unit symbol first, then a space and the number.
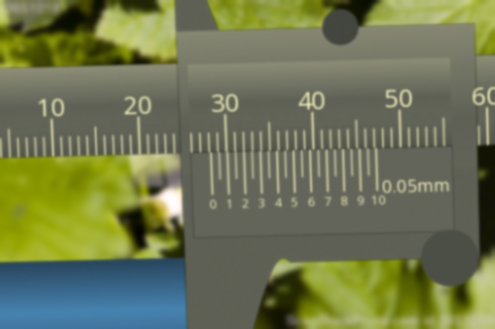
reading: mm 28.2
